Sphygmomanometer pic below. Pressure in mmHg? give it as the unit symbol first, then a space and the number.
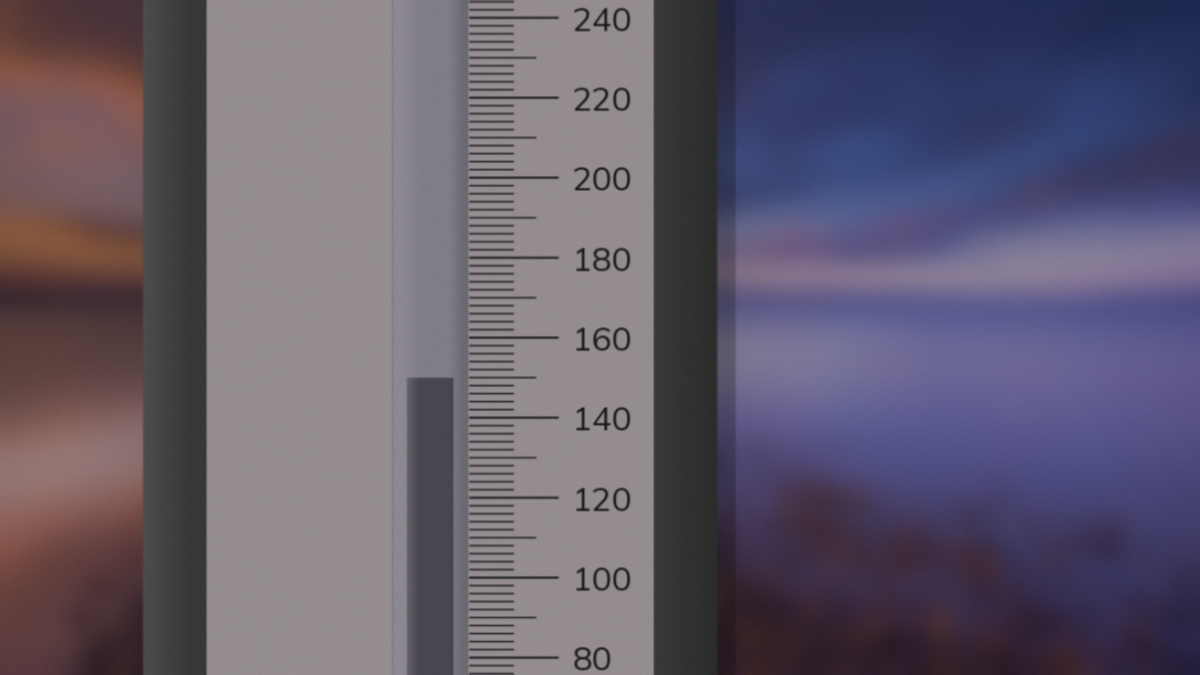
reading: mmHg 150
